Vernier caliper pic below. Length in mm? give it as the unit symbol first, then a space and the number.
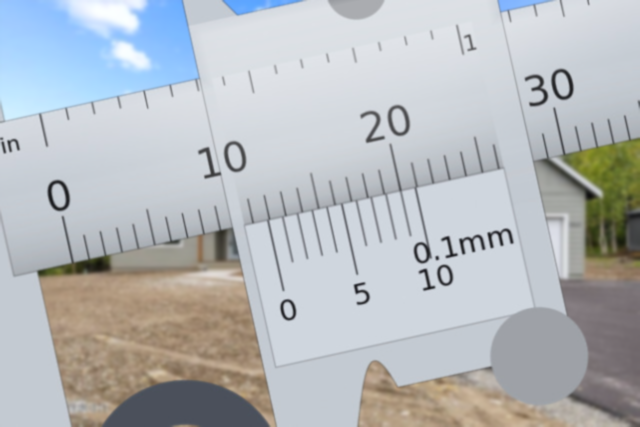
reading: mm 11.9
